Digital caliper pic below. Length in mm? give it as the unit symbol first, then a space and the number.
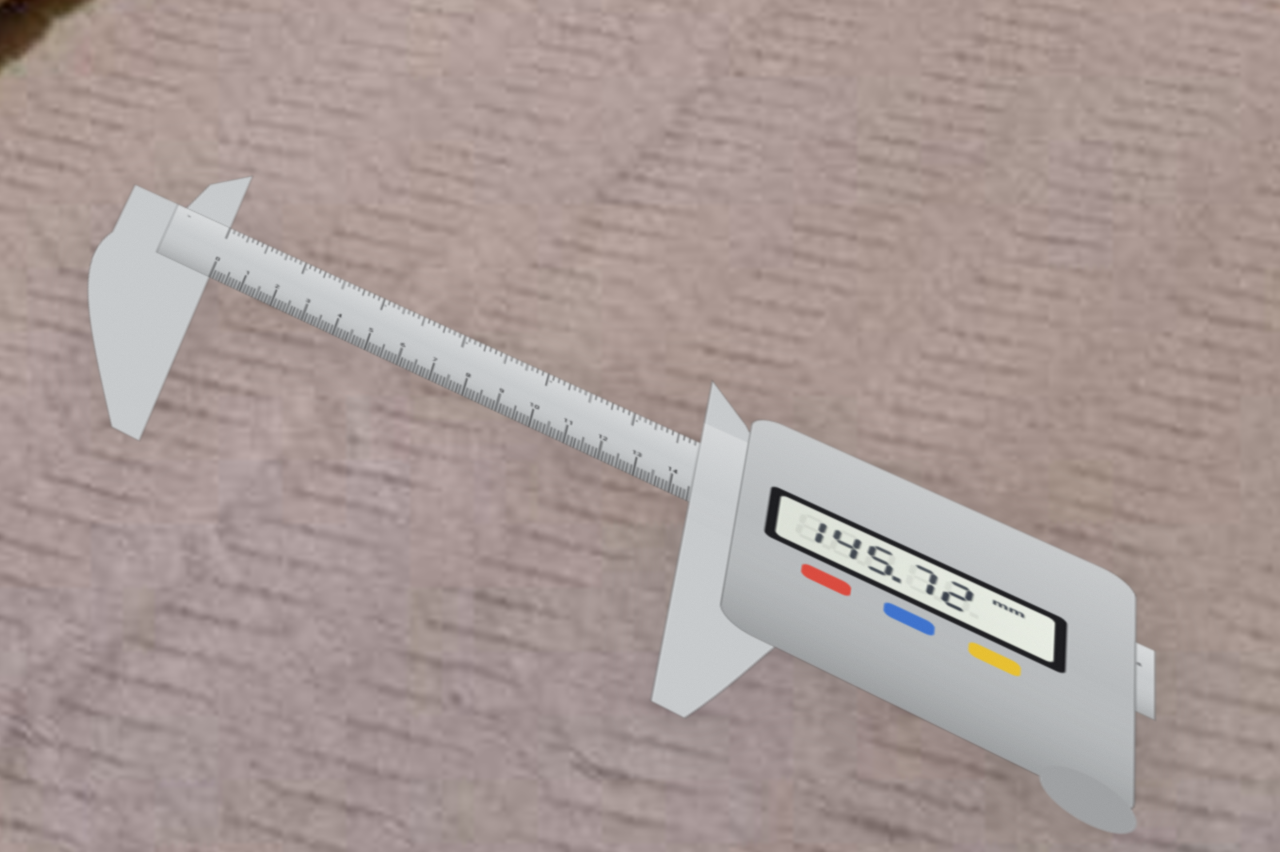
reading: mm 145.72
